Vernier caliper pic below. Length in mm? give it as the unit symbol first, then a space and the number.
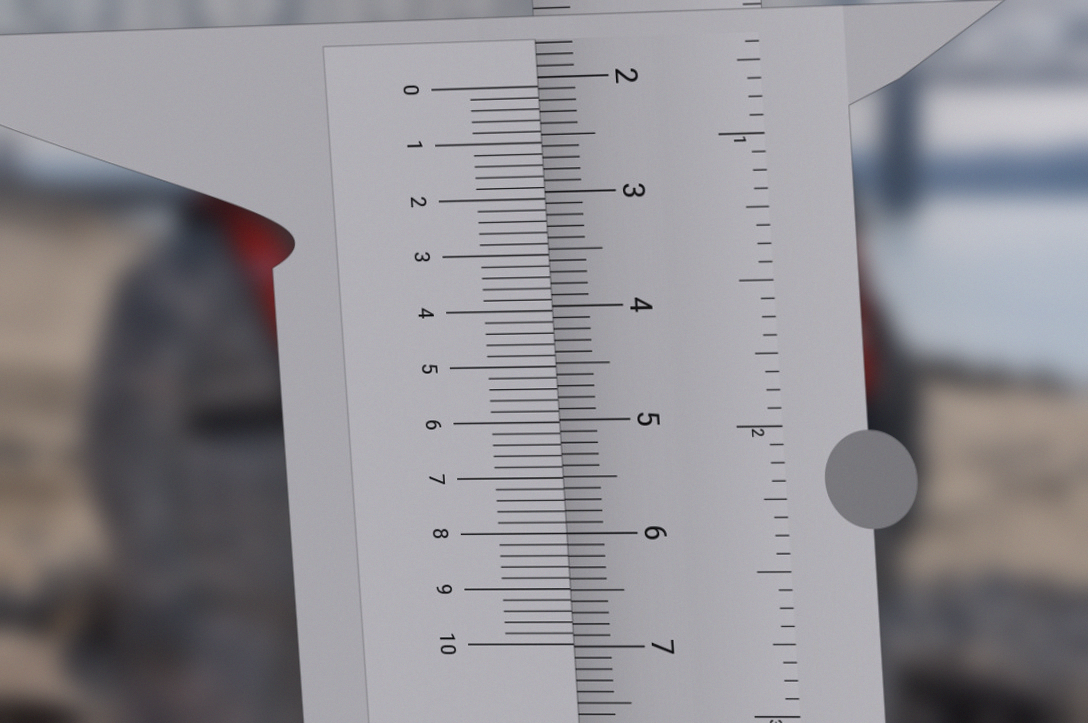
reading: mm 20.8
